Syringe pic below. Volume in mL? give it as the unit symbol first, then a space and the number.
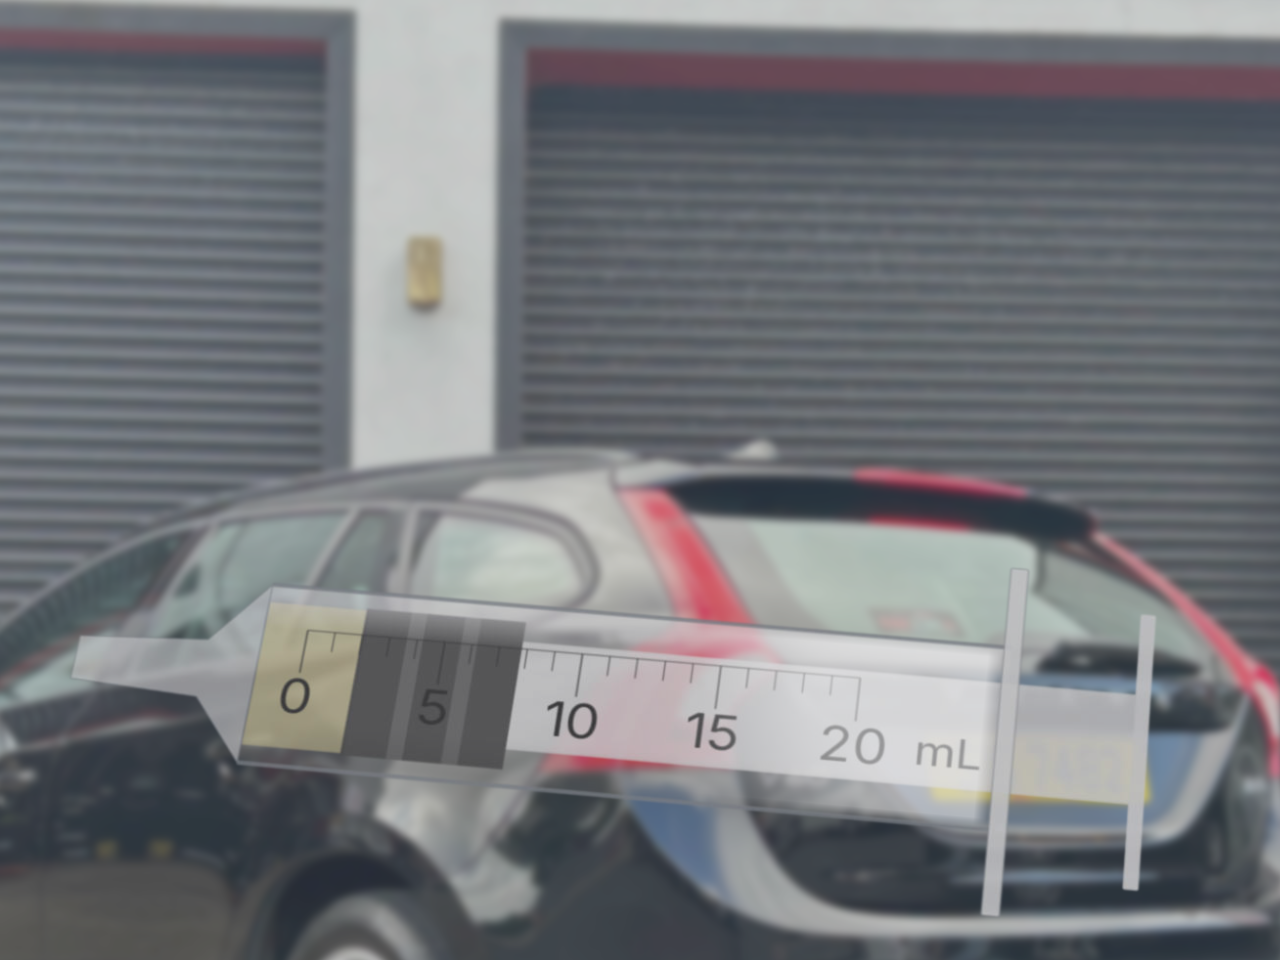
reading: mL 2
